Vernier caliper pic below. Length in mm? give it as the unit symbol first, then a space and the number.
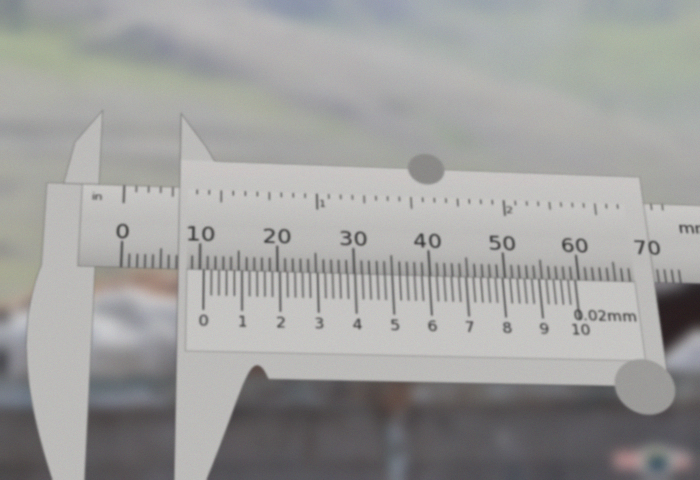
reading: mm 10.5
